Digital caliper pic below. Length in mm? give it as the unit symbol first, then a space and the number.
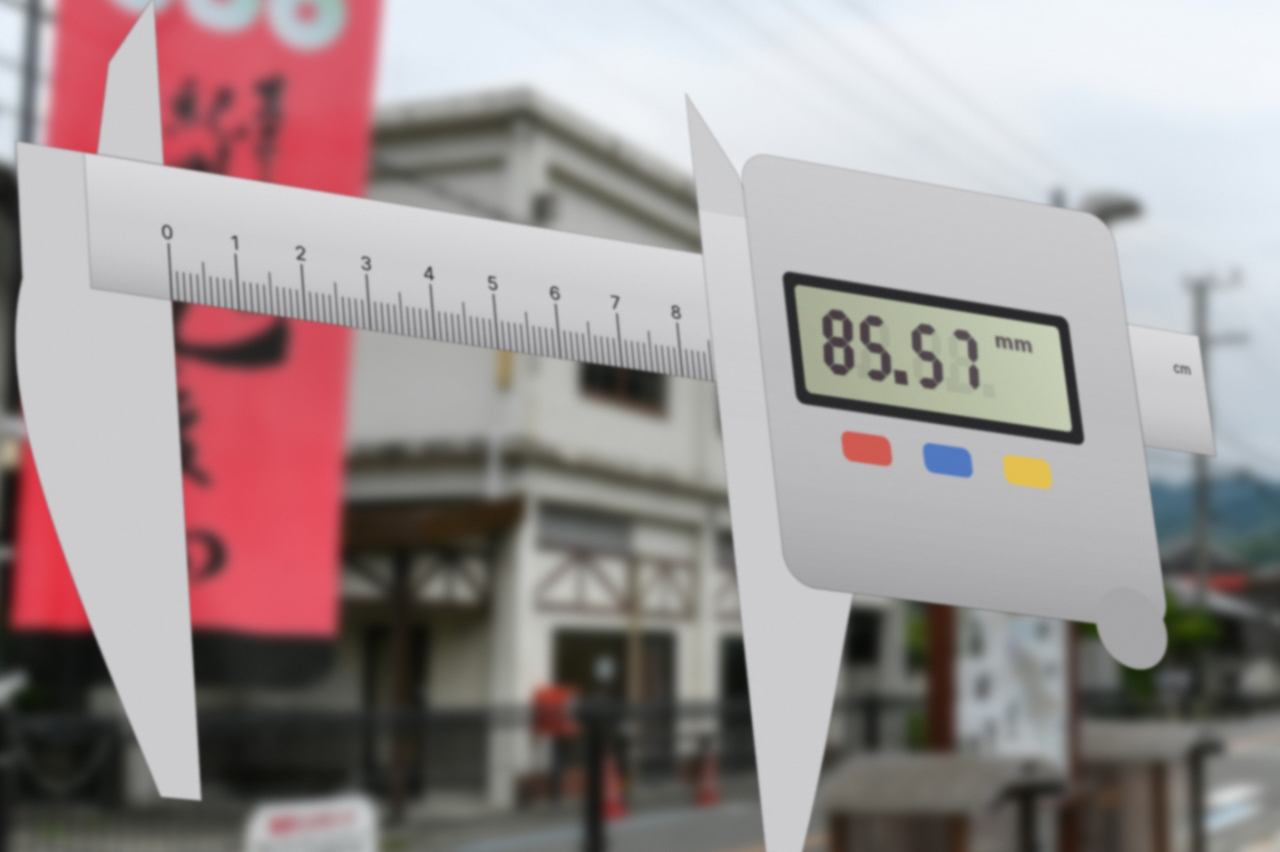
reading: mm 85.57
